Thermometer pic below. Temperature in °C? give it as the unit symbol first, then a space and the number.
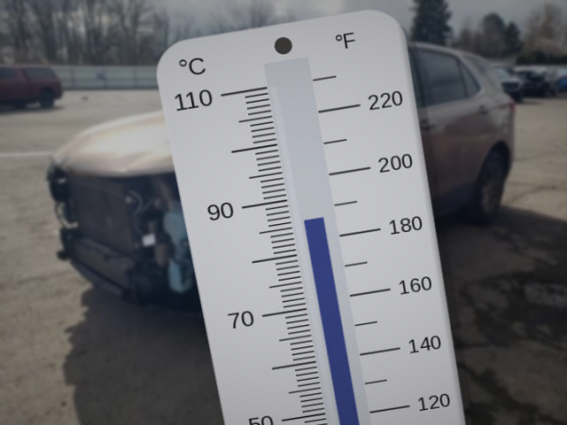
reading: °C 86
